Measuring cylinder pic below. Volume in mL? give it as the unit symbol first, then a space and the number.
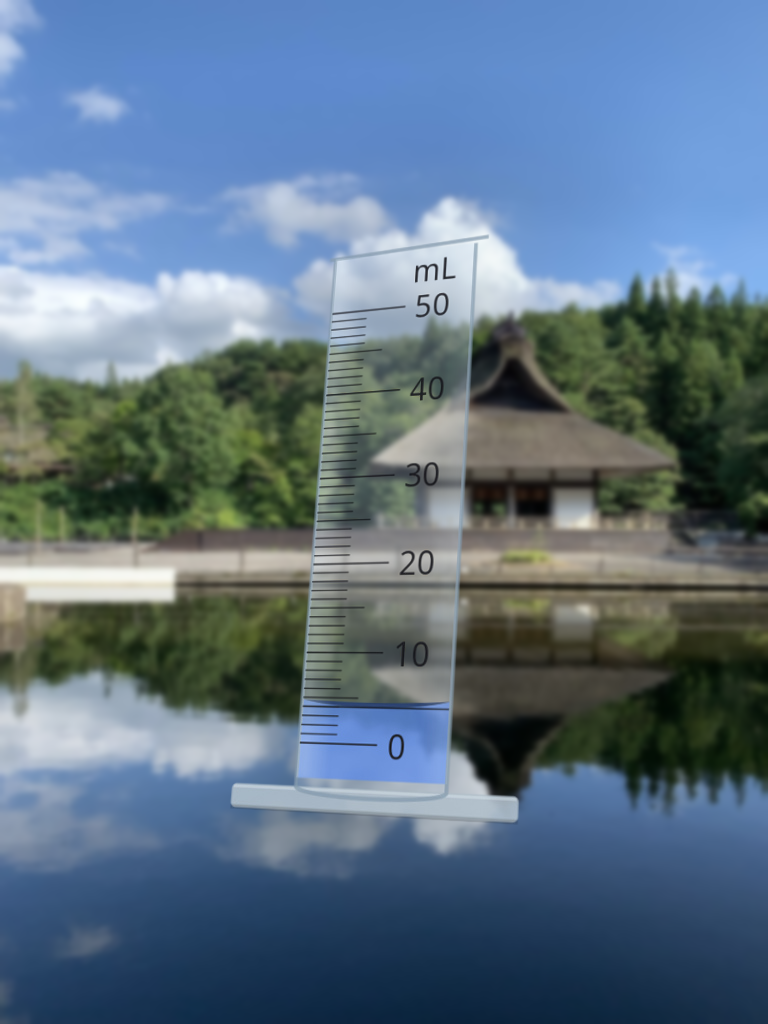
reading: mL 4
